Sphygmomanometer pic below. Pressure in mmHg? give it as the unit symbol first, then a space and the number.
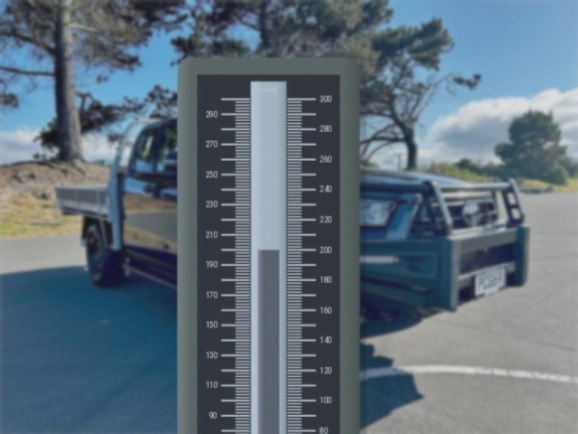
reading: mmHg 200
